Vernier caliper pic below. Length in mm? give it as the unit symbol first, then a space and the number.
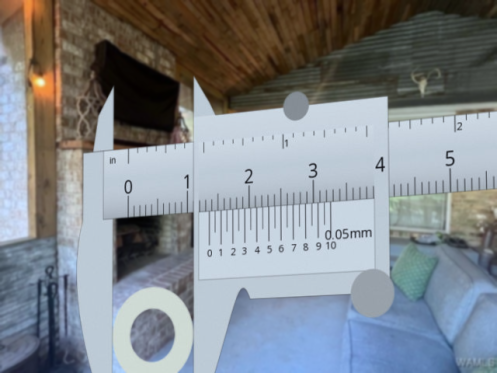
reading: mm 13.6
